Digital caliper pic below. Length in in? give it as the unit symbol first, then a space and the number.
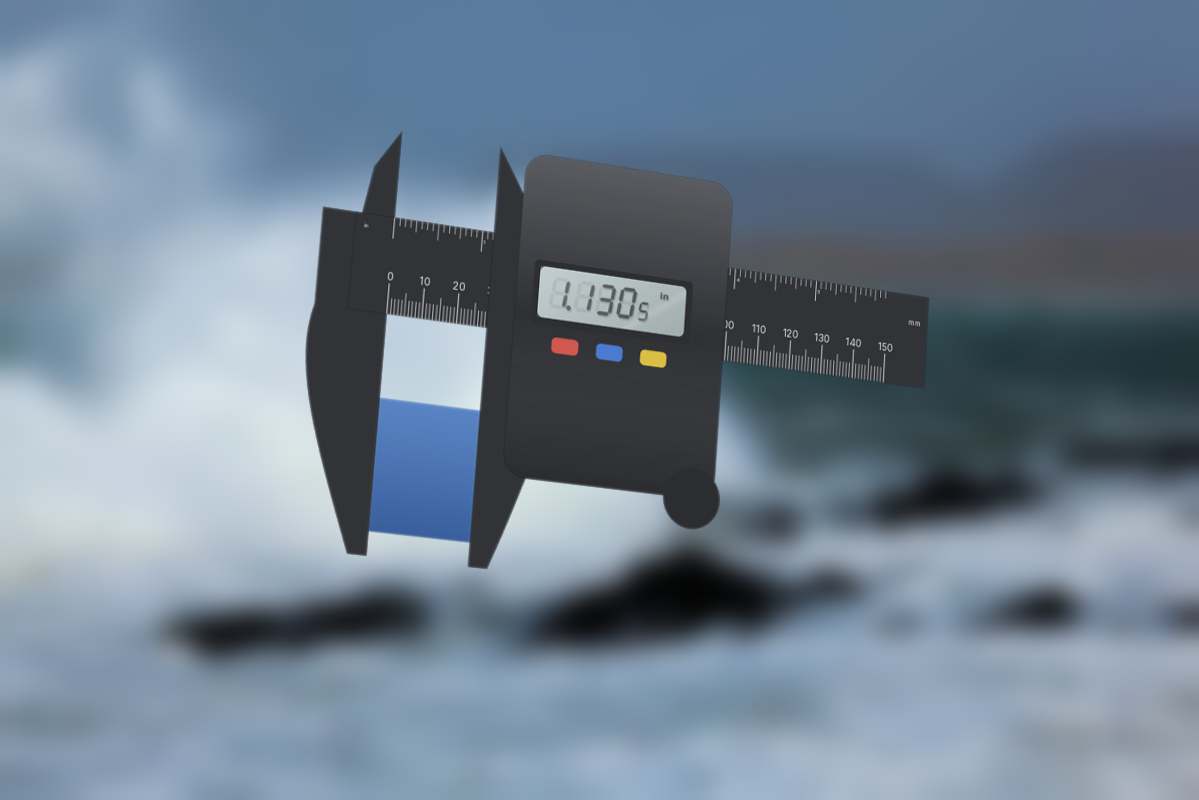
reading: in 1.1305
